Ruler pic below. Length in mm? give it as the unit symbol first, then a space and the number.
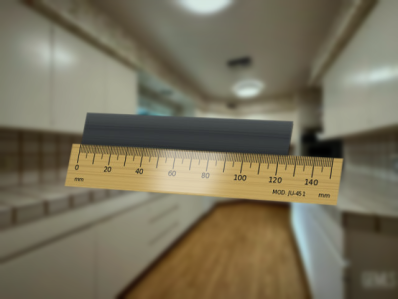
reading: mm 125
